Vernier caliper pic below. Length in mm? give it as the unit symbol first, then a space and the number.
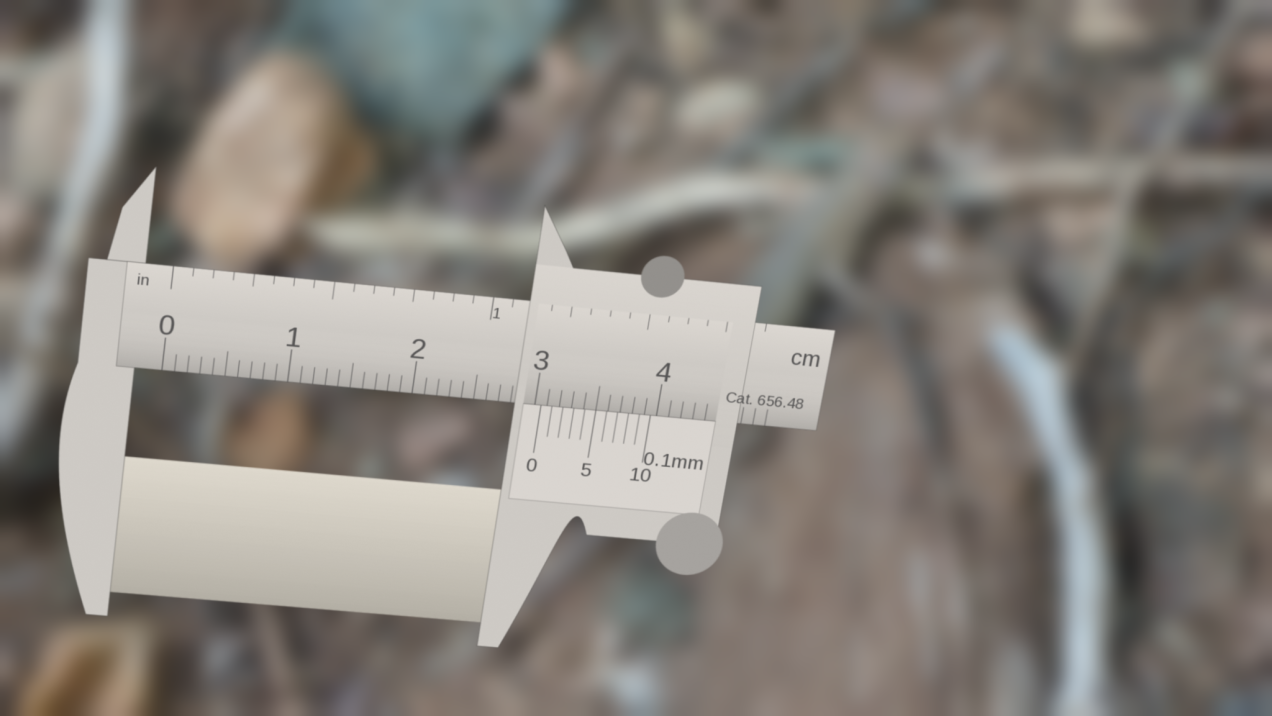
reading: mm 30.5
